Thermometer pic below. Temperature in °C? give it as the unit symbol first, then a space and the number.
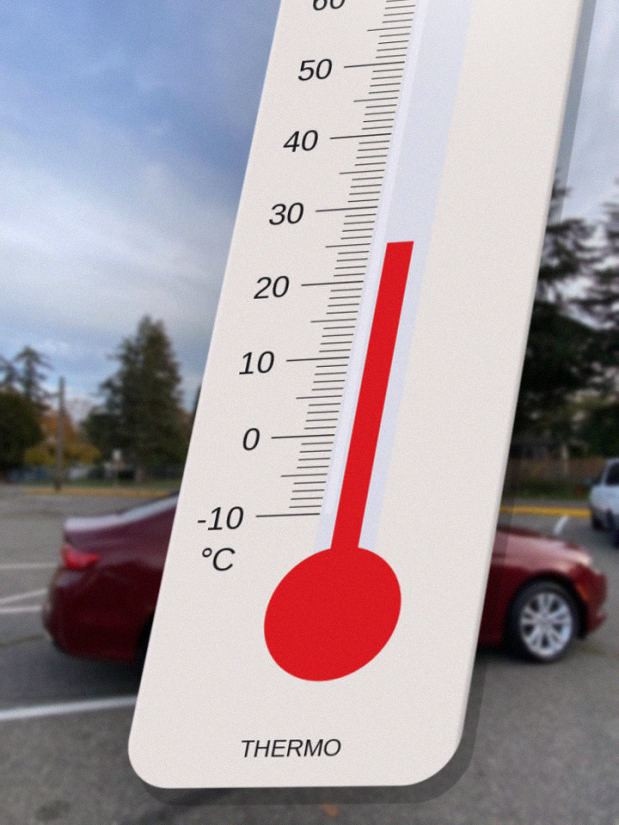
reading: °C 25
